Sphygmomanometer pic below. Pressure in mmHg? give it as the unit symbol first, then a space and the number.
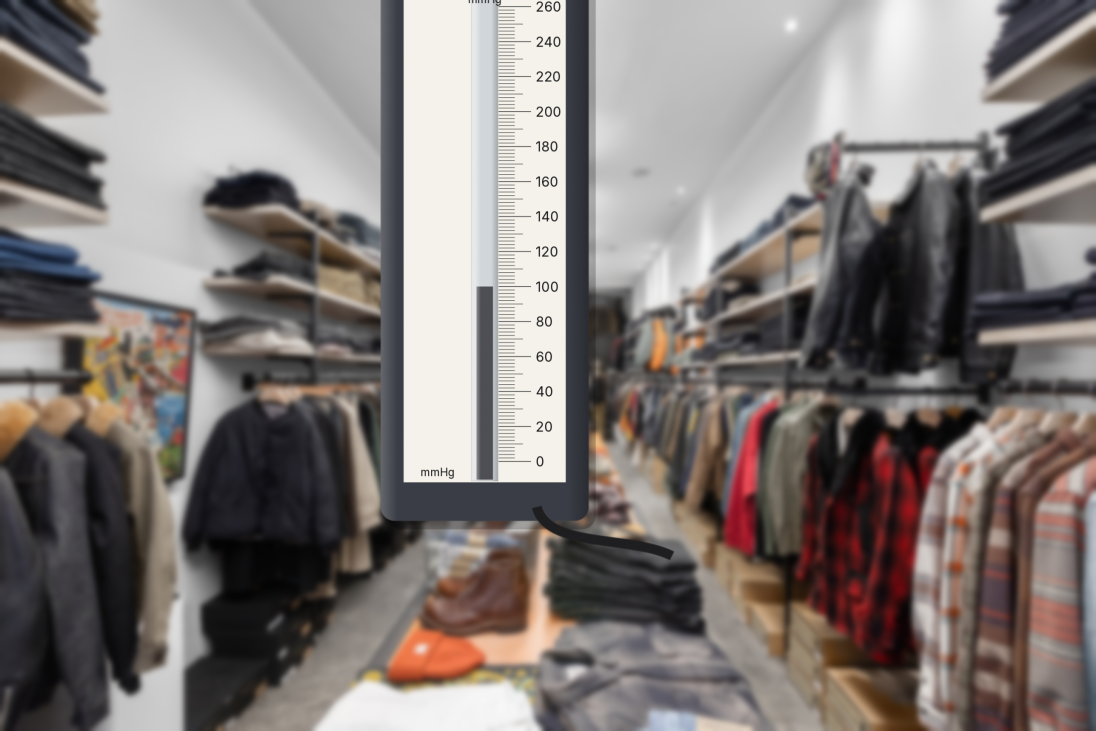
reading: mmHg 100
